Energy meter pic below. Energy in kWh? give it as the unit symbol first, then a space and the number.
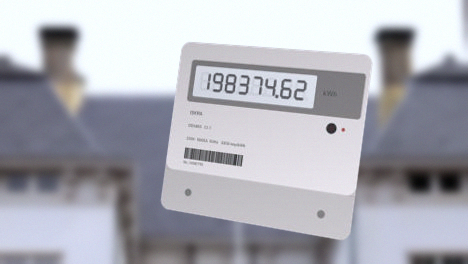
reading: kWh 198374.62
